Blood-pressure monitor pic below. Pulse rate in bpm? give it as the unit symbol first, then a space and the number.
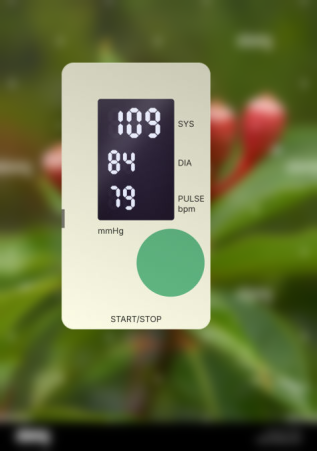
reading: bpm 79
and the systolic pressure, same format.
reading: mmHg 109
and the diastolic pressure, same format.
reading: mmHg 84
